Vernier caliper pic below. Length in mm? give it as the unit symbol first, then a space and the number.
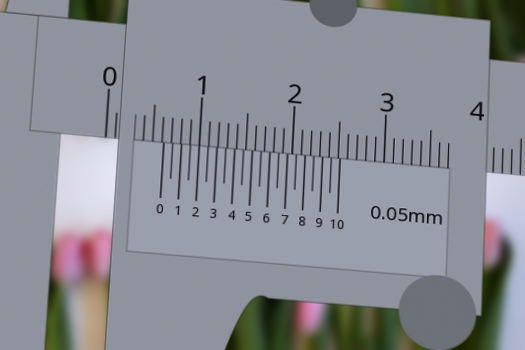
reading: mm 6.2
